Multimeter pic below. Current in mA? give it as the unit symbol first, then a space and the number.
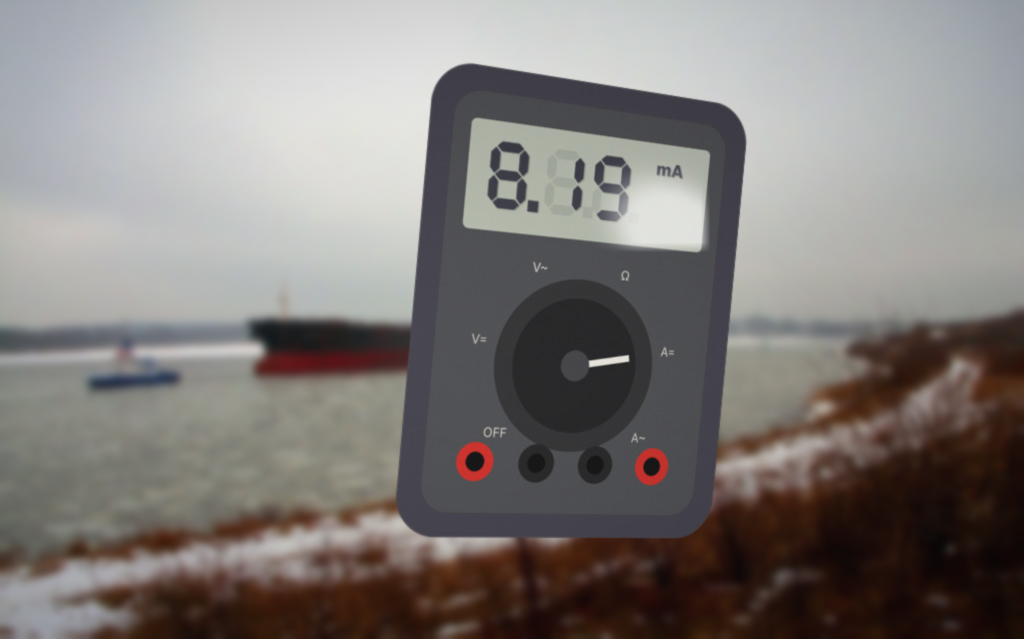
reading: mA 8.19
